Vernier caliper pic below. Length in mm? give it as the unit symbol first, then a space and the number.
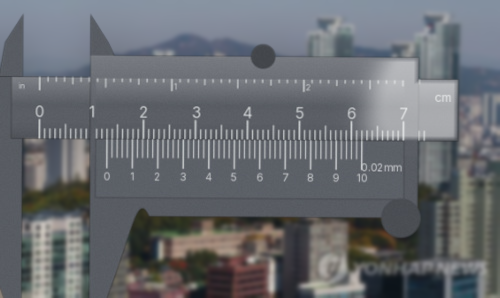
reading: mm 13.0
